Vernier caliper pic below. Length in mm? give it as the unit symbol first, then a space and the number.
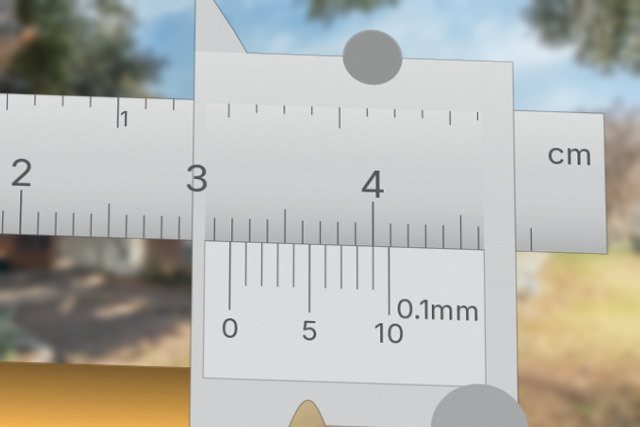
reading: mm 31.9
